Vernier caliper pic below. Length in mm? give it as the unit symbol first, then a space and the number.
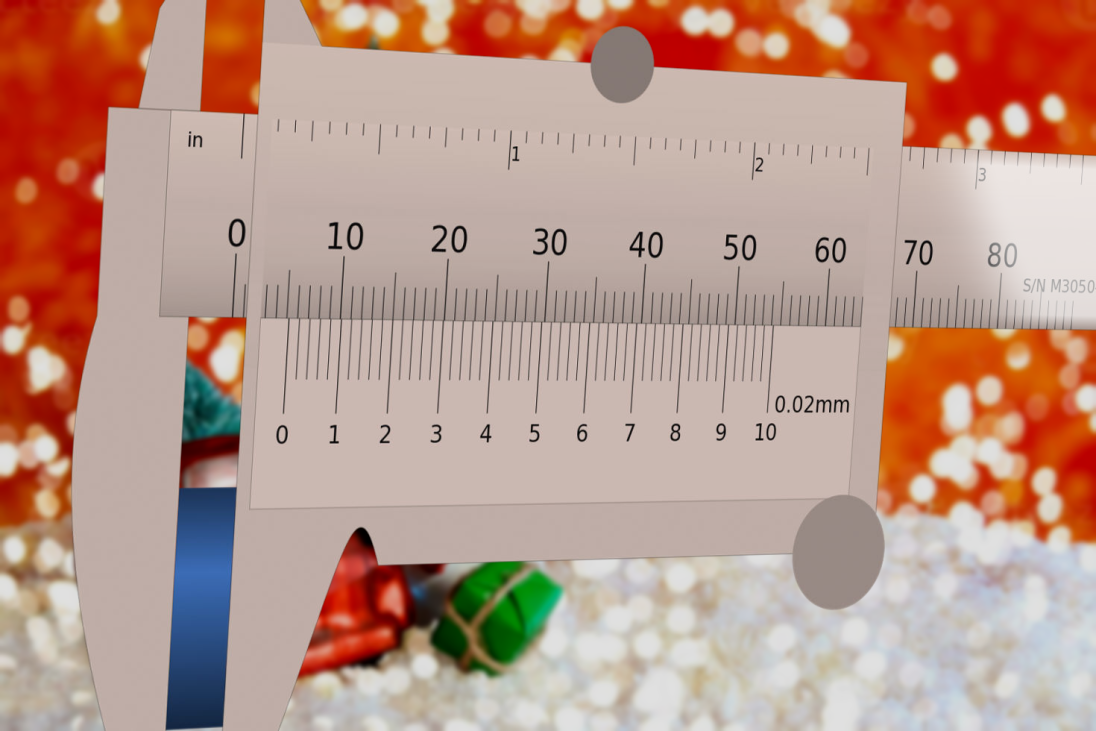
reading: mm 5.2
